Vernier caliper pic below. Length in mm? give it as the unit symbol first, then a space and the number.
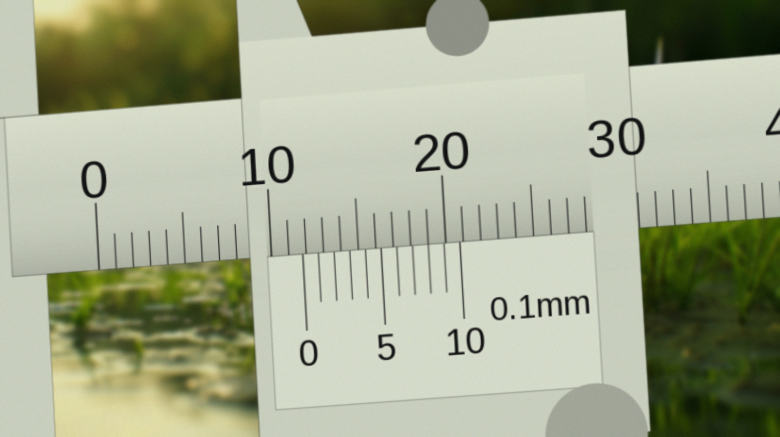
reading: mm 11.8
